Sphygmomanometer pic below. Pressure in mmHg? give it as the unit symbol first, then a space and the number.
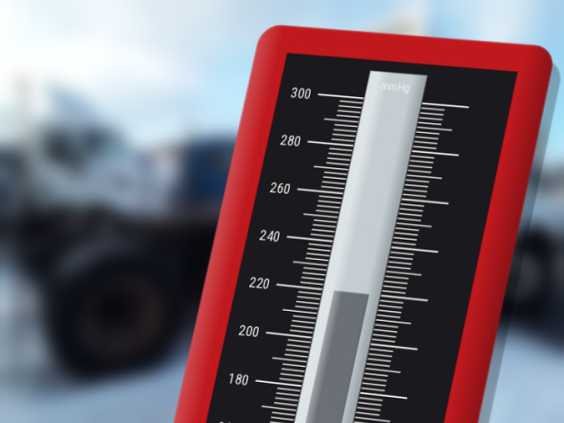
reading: mmHg 220
